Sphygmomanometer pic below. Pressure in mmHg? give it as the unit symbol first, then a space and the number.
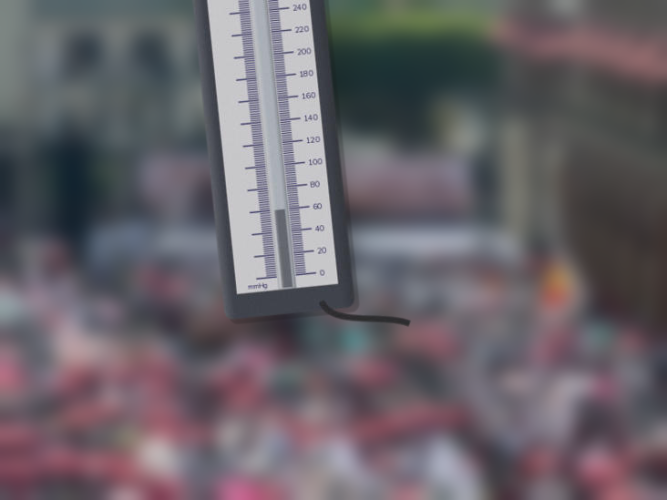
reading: mmHg 60
